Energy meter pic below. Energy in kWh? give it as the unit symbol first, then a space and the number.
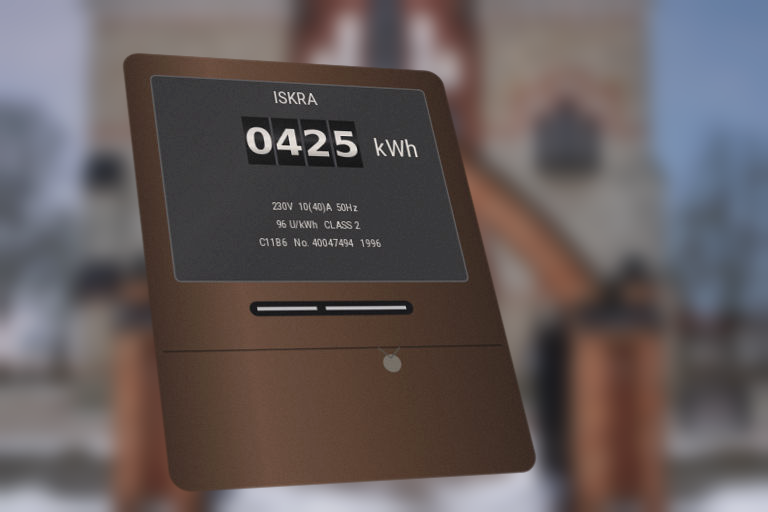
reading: kWh 425
